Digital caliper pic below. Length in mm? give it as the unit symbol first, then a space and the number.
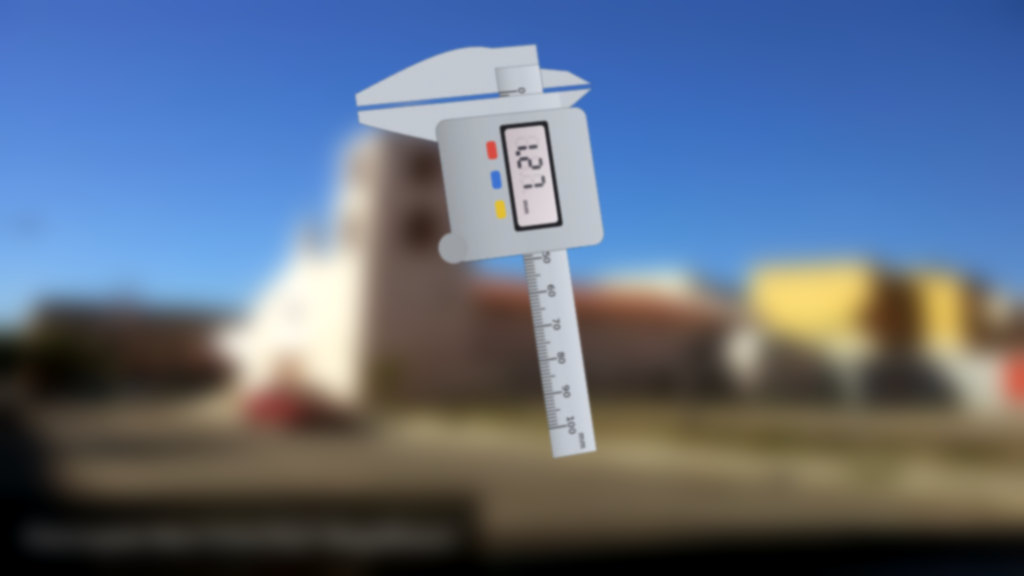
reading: mm 1.27
